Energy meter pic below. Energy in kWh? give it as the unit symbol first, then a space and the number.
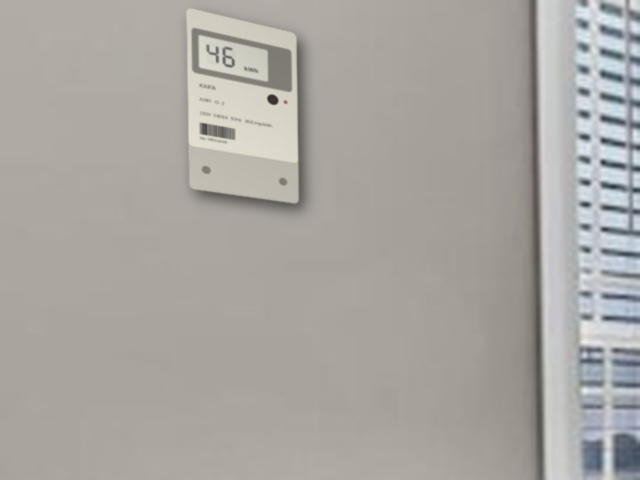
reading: kWh 46
